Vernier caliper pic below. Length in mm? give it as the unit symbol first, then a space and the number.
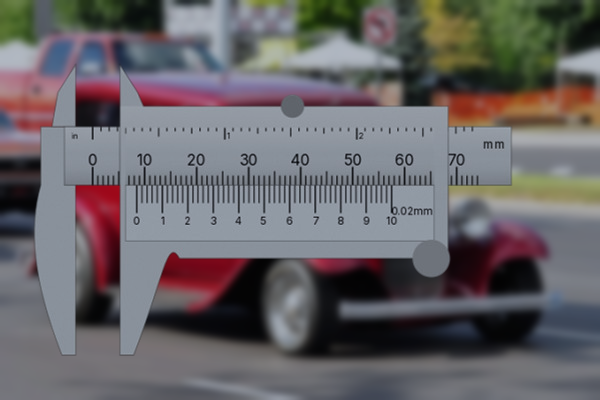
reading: mm 8.5
